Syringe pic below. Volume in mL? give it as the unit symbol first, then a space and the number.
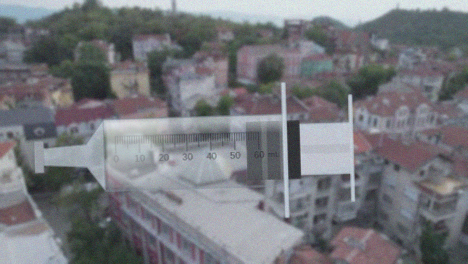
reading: mL 55
